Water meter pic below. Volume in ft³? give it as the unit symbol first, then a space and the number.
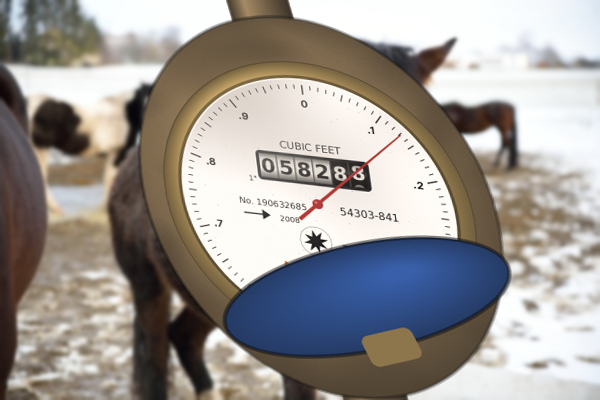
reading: ft³ 58288.13
